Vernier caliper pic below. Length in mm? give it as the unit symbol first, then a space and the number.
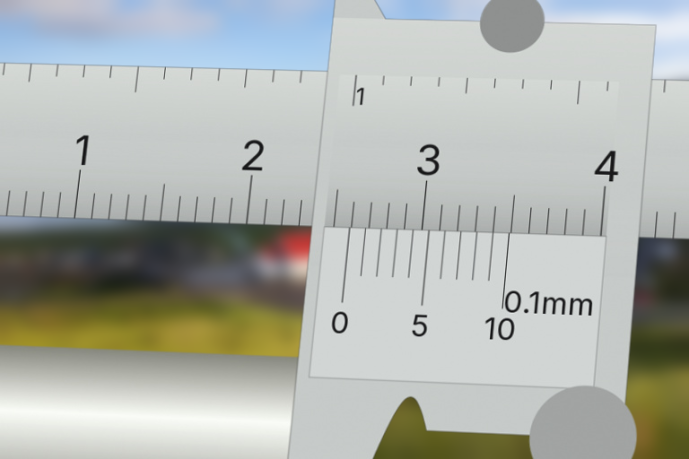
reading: mm 25.9
